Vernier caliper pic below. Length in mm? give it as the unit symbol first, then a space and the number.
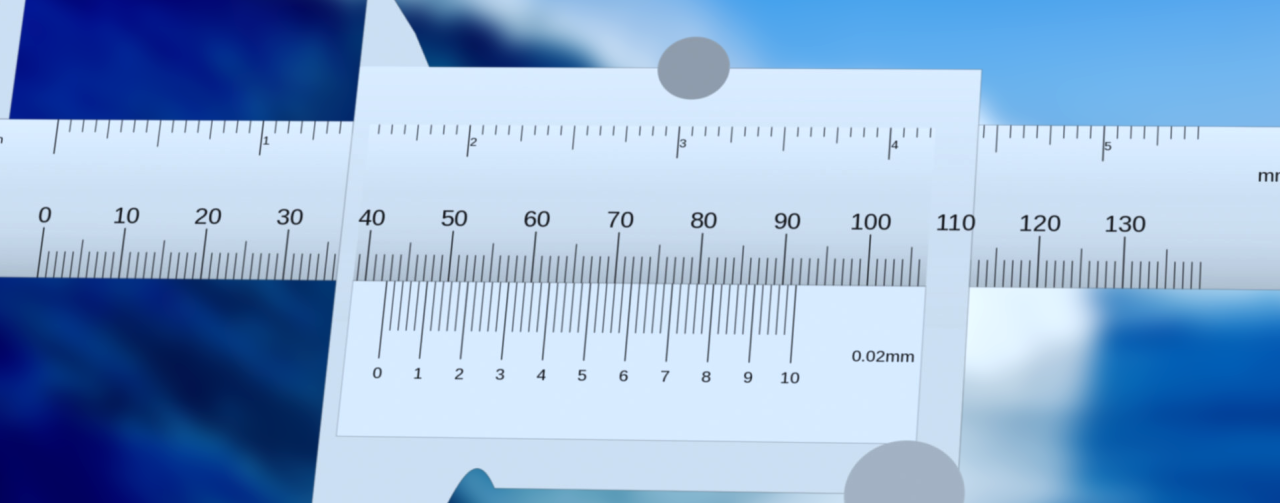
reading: mm 42.6
